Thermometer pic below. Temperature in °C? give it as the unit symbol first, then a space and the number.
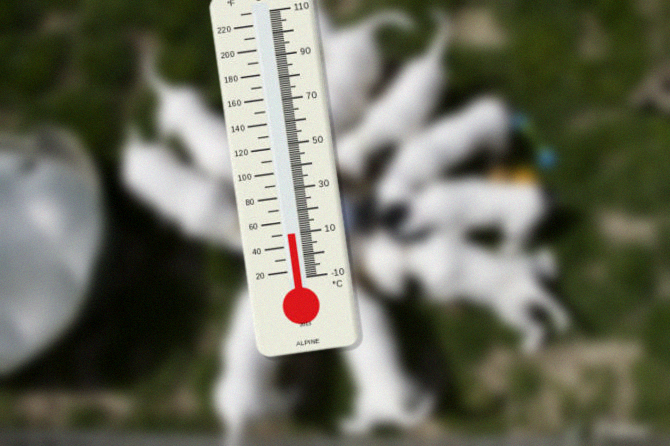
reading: °C 10
